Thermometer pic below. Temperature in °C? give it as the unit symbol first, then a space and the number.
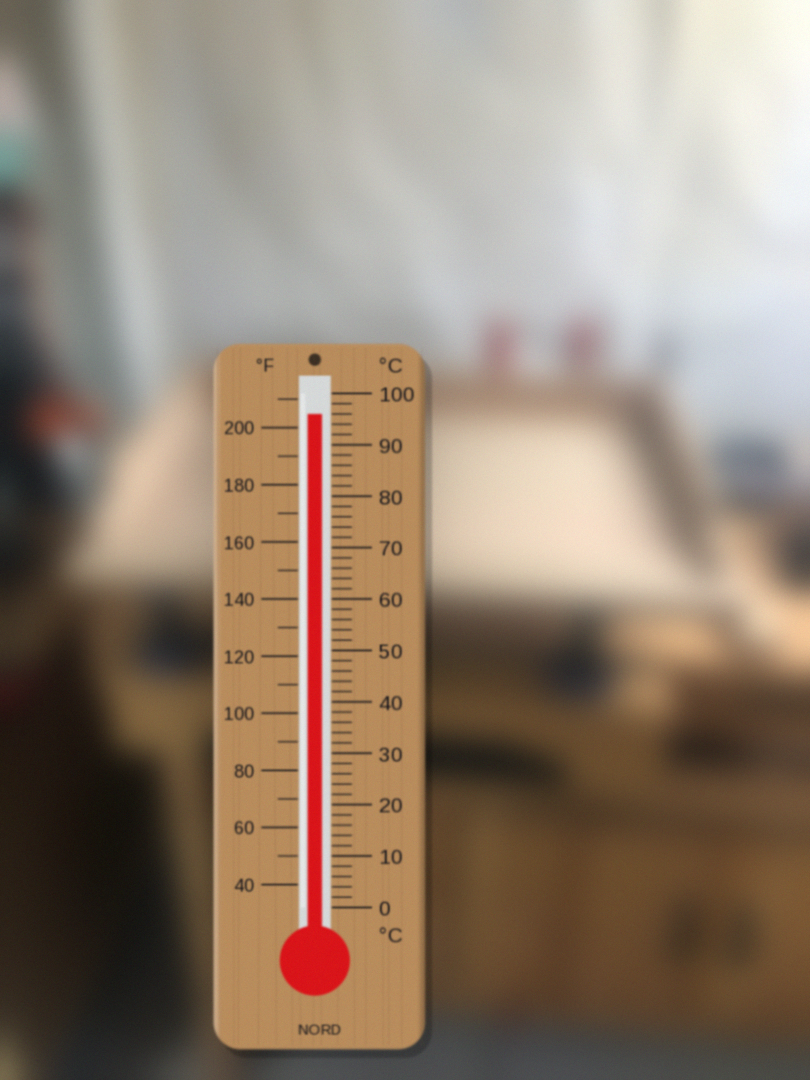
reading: °C 96
